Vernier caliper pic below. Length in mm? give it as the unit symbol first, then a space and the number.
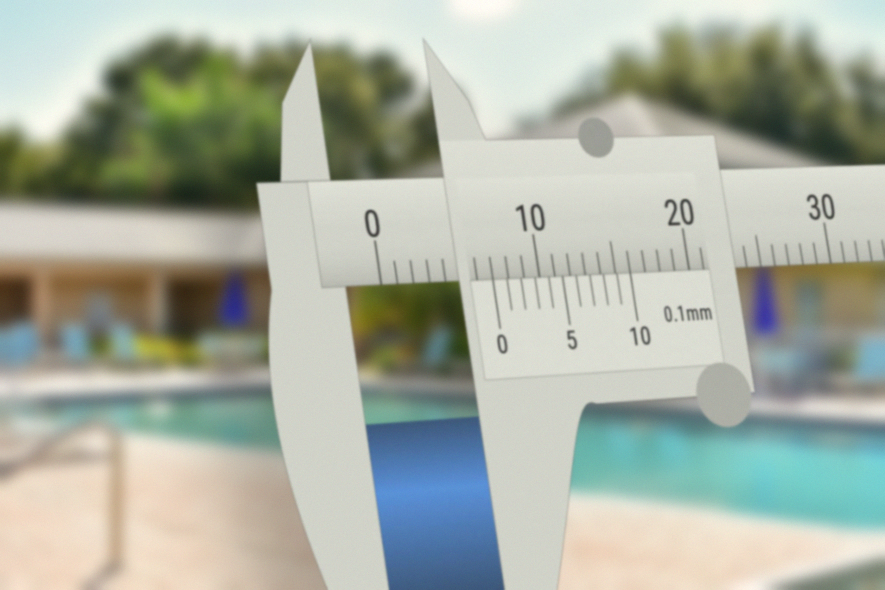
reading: mm 7.0
